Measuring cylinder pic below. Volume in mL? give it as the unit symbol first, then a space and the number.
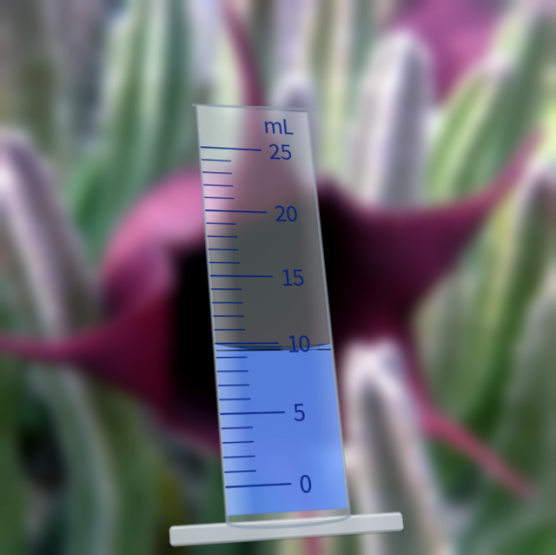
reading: mL 9.5
